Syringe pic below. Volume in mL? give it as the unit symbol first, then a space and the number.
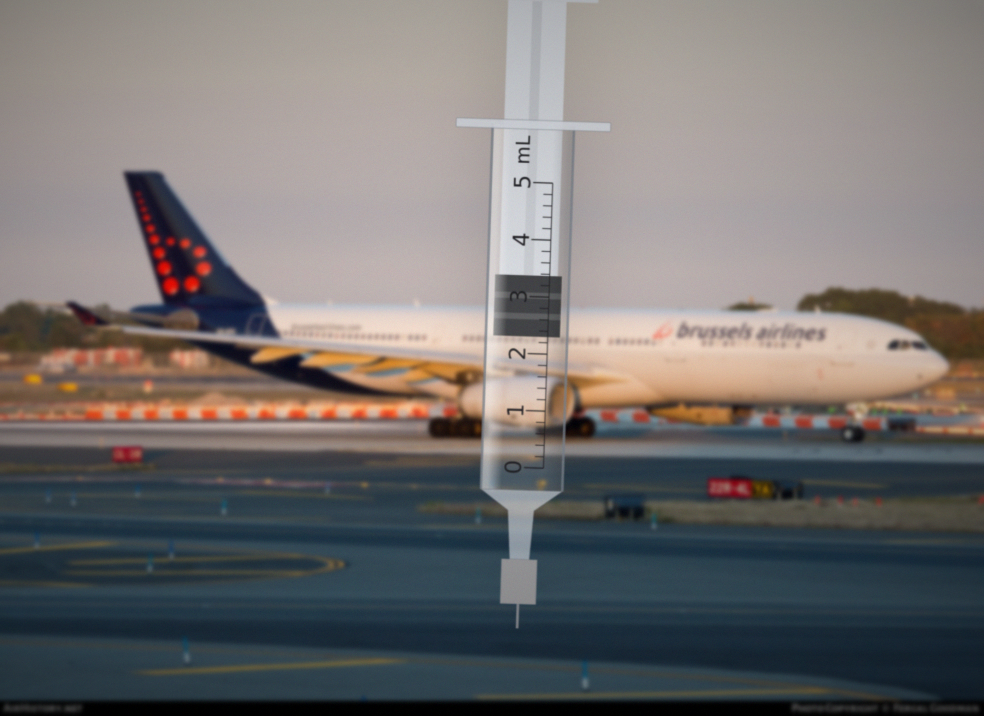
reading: mL 2.3
